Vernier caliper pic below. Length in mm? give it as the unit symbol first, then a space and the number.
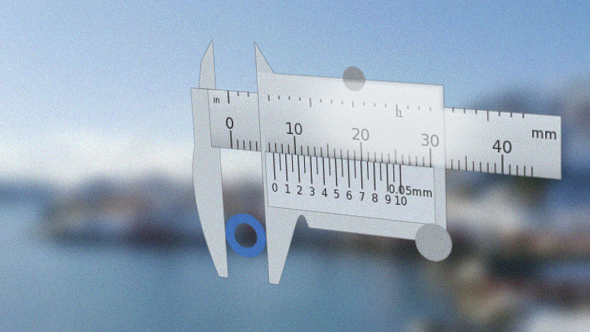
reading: mm 6.6
